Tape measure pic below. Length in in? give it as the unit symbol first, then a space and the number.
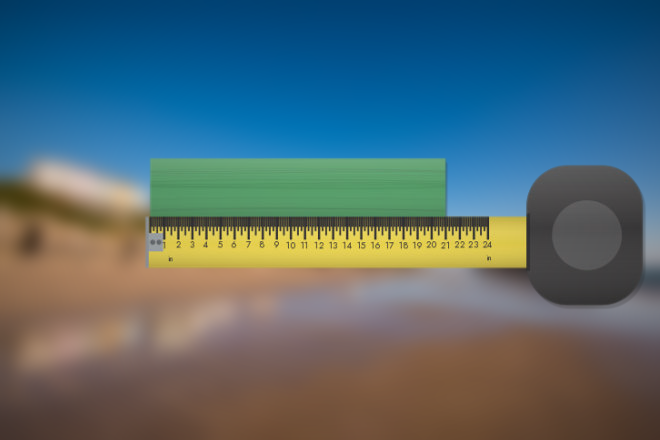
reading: in 21
